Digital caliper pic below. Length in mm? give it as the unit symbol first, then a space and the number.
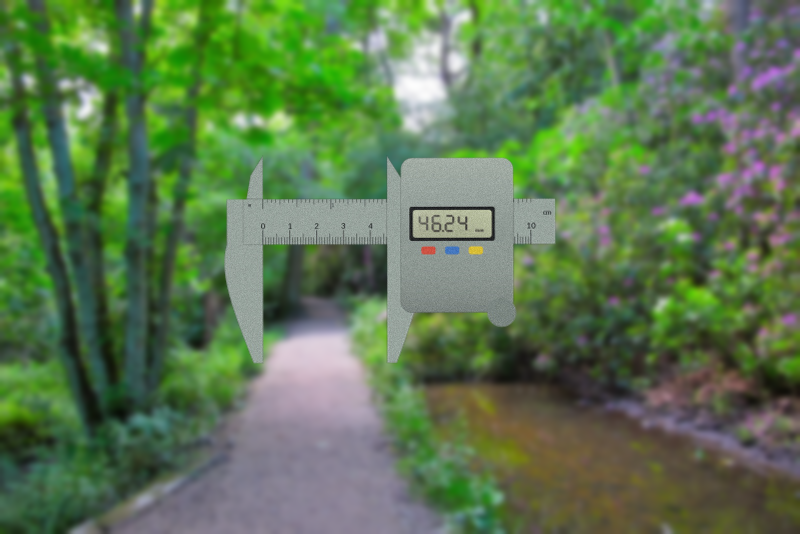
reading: mm 46.24
